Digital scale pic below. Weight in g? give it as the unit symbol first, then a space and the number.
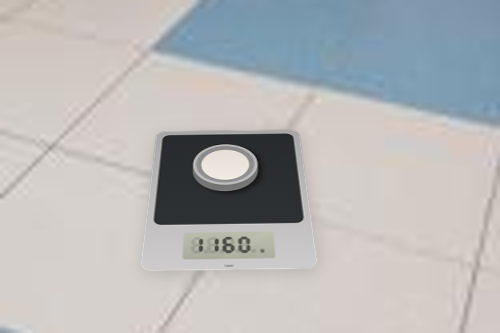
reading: g 1160
